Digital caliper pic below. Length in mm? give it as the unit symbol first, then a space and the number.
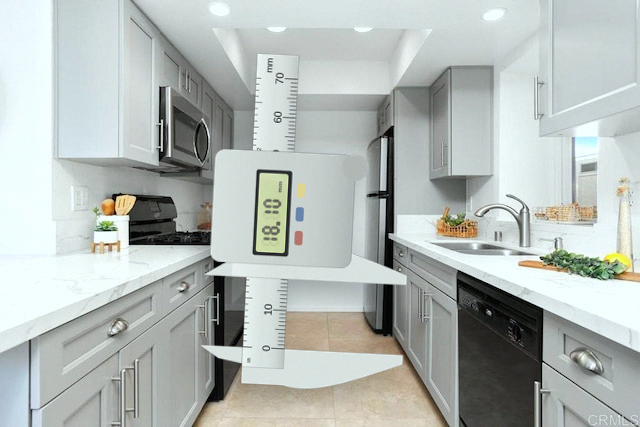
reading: mm 18.10
